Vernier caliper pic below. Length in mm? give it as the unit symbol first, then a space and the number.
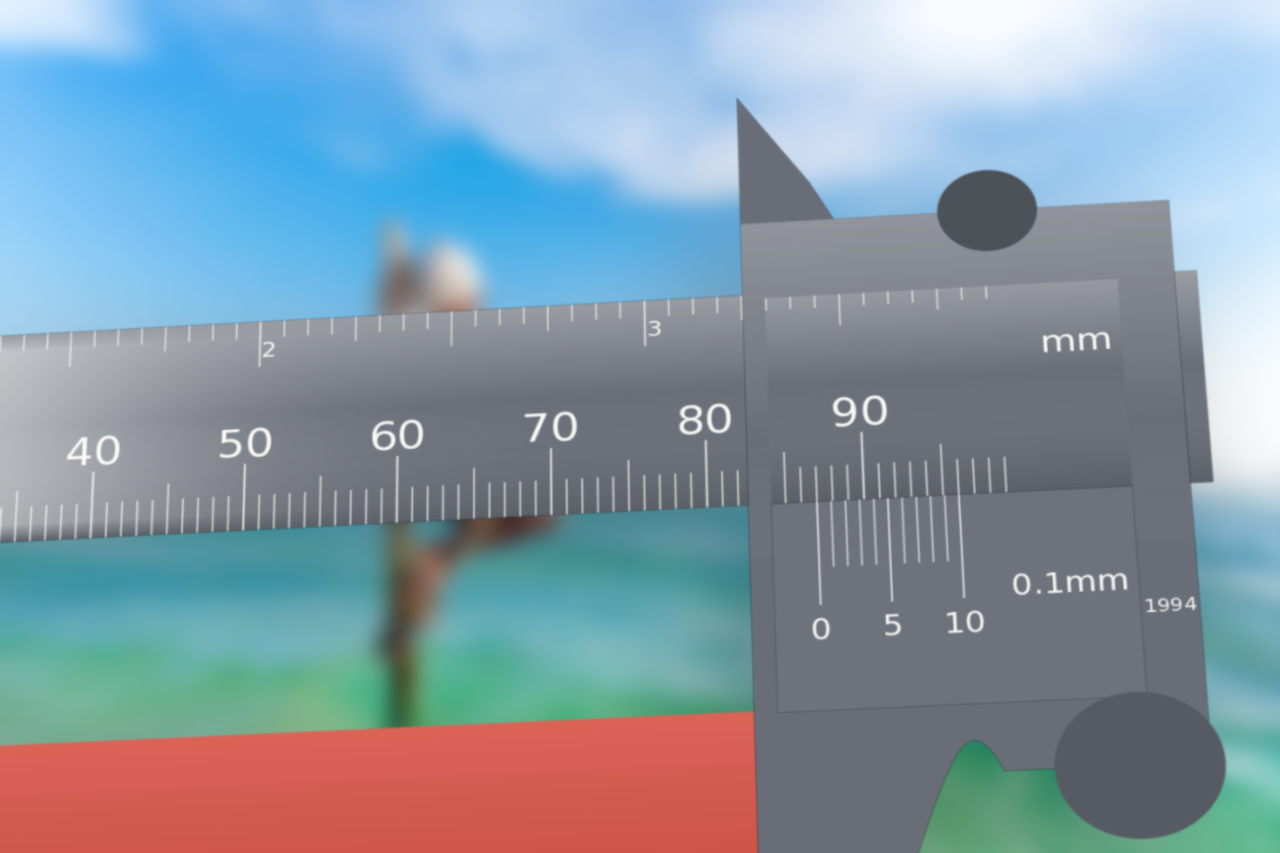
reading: mm 87.0
